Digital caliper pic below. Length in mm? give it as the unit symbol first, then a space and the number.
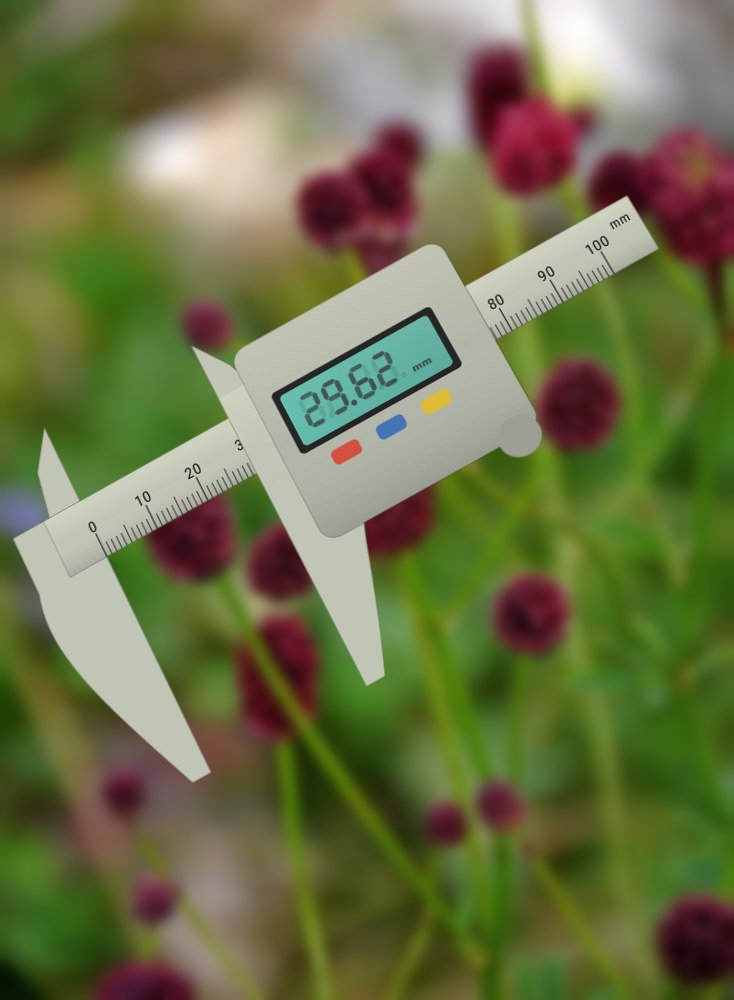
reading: mm 29.62
